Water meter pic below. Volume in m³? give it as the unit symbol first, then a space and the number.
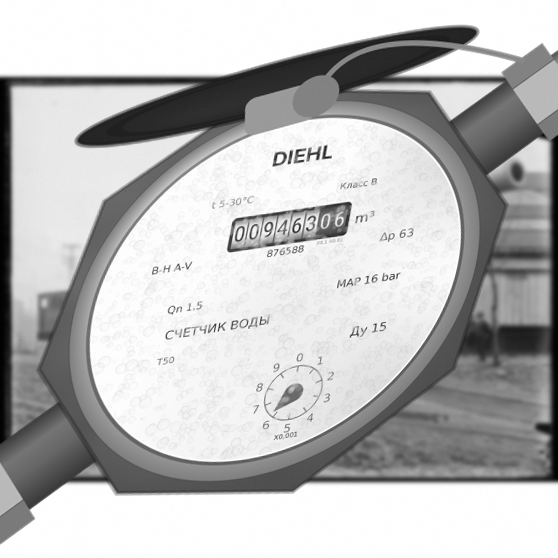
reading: m³ 9463.066
